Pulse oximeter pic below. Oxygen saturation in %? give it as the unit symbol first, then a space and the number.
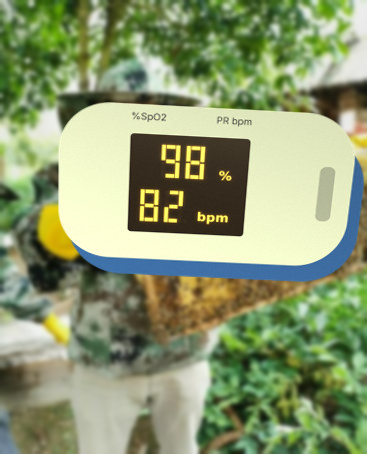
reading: % 98
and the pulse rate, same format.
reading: bpm 82
